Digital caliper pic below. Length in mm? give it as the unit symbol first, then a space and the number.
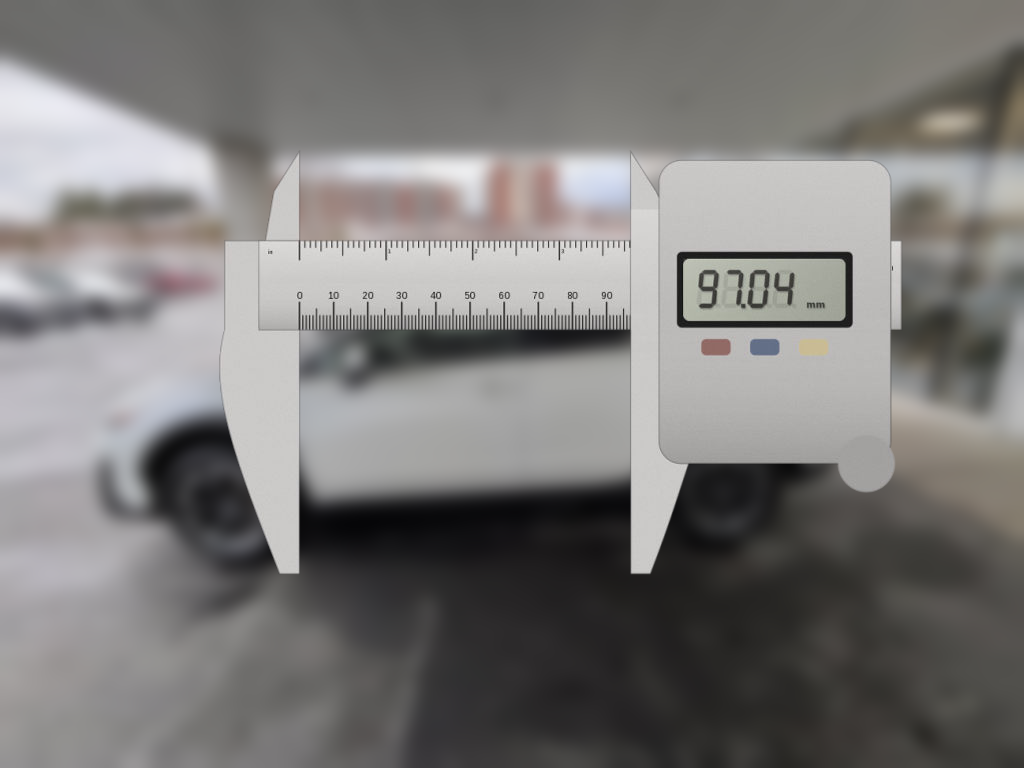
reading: mm 97.04
